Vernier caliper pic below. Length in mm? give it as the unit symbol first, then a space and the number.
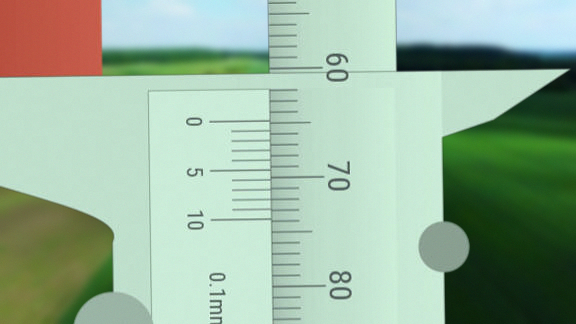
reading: mm 64.8
